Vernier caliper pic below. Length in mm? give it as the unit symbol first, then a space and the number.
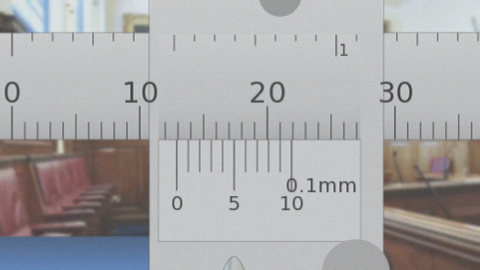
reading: mm 12.9
